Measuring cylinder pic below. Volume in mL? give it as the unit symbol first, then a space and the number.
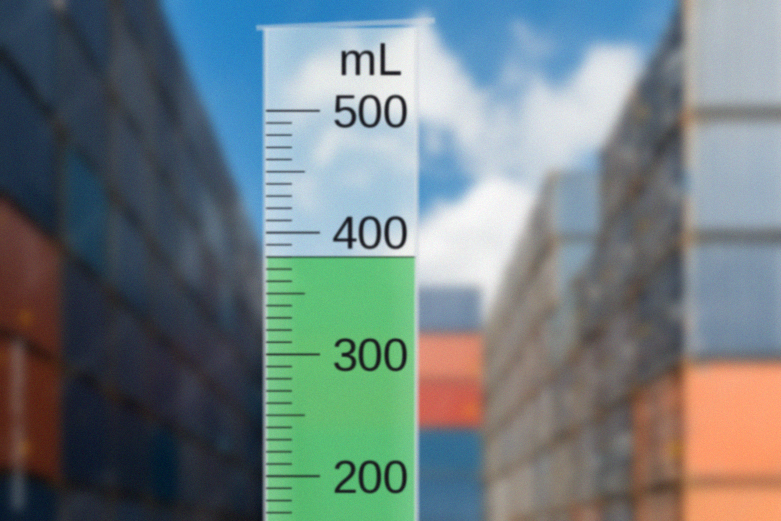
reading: mL 380
